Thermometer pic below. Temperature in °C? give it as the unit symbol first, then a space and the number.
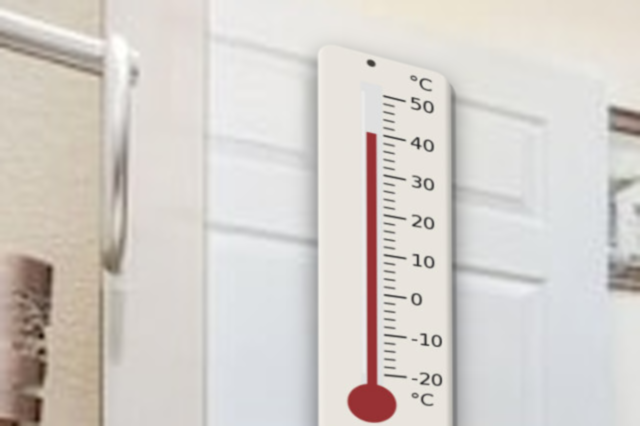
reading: °C 40
